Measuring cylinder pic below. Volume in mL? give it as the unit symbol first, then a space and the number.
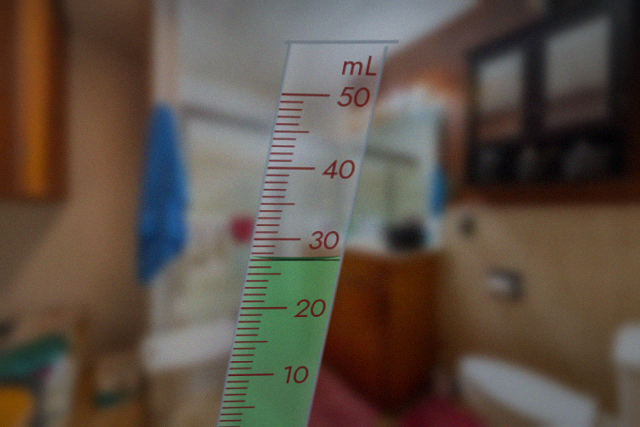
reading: mL 27
